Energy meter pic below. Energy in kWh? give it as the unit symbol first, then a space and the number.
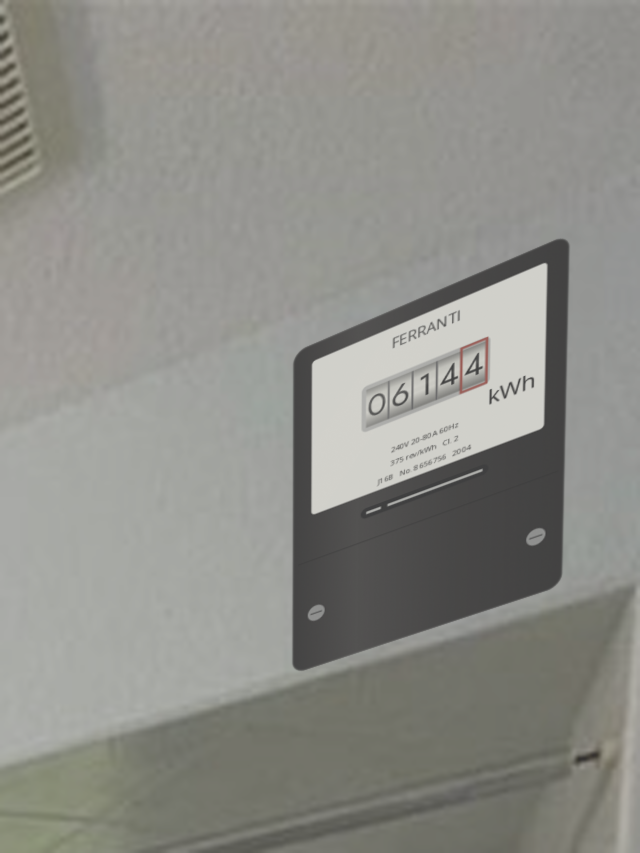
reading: kWh 614.4
